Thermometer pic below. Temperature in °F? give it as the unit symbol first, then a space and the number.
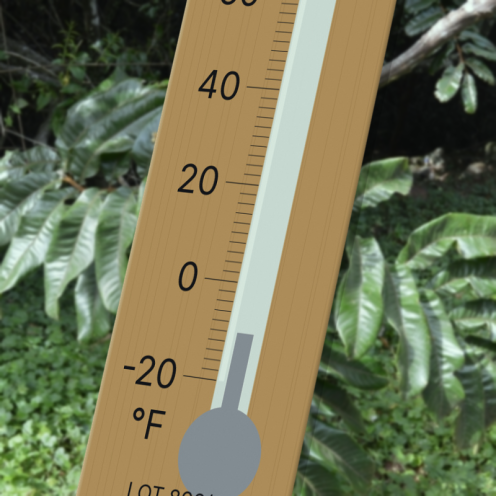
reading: °F -10
